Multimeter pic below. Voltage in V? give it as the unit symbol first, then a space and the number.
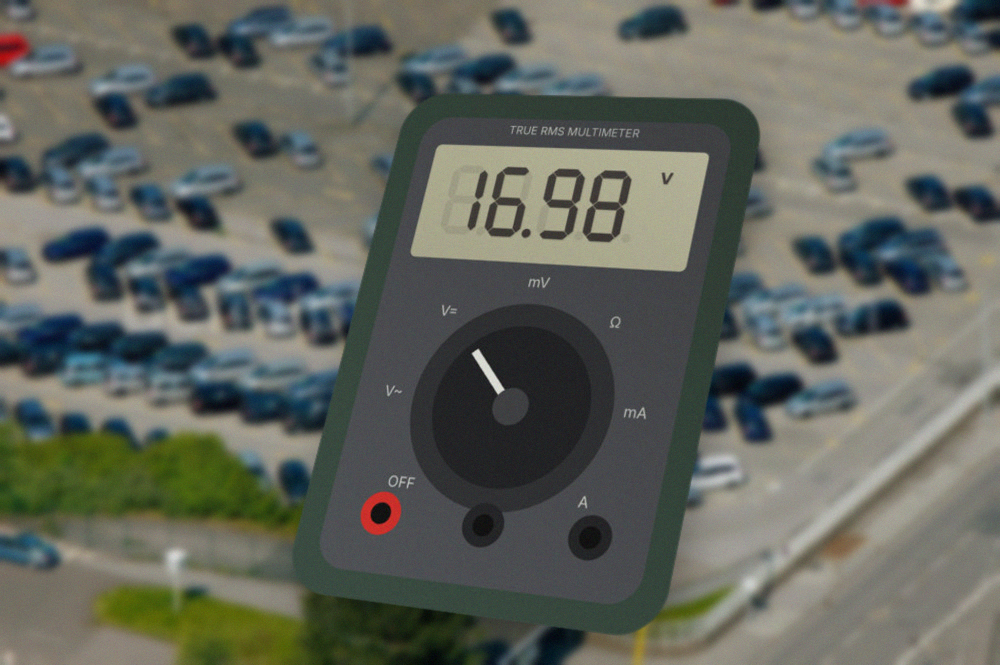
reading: V 16.98
